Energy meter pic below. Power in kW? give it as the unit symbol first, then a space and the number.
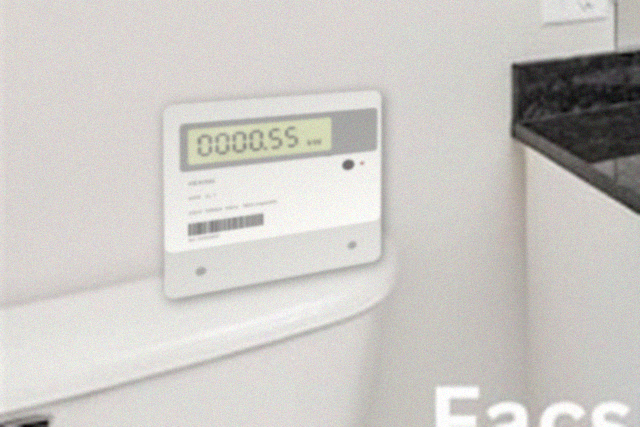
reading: kW 0.55
